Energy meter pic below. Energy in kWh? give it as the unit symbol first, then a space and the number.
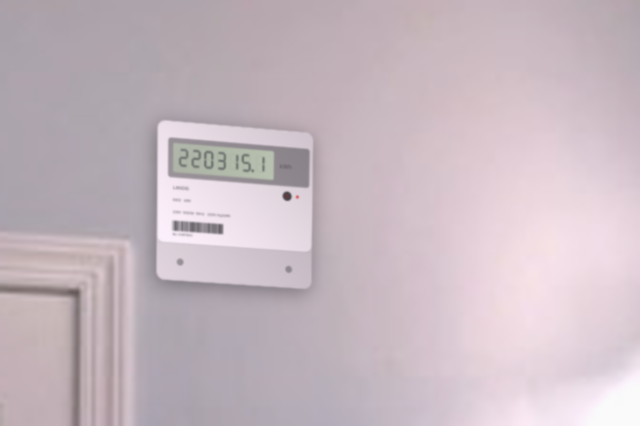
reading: kWh 220315.1
